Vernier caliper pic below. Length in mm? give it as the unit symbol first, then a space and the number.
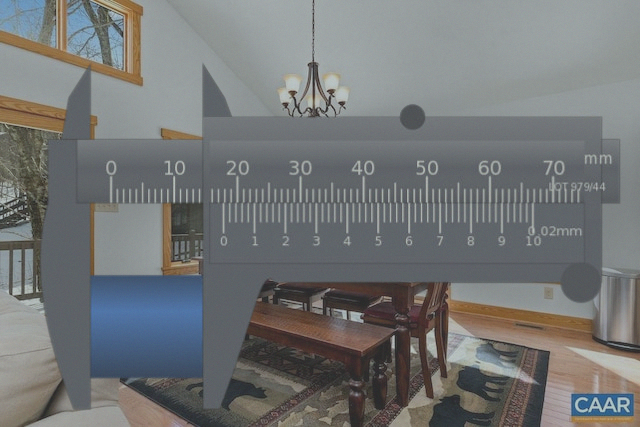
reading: mm 17.8
